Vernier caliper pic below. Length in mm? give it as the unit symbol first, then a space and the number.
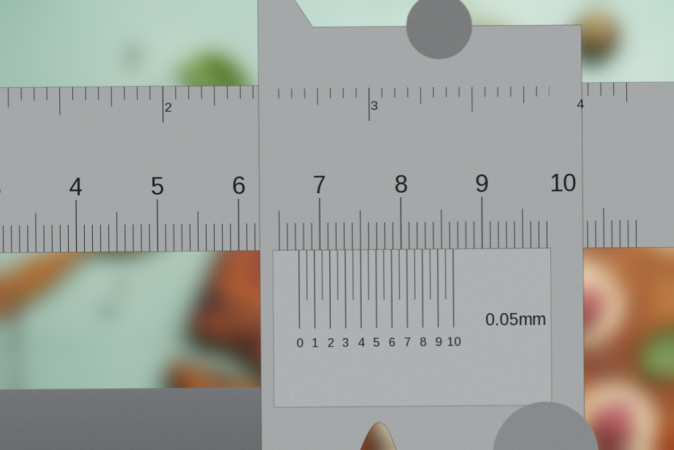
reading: mm 67.4
